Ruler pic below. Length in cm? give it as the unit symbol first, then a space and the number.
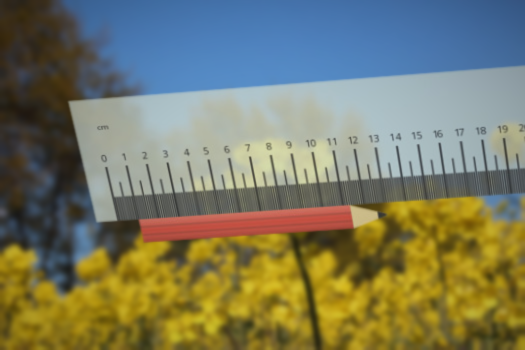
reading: cm 12
